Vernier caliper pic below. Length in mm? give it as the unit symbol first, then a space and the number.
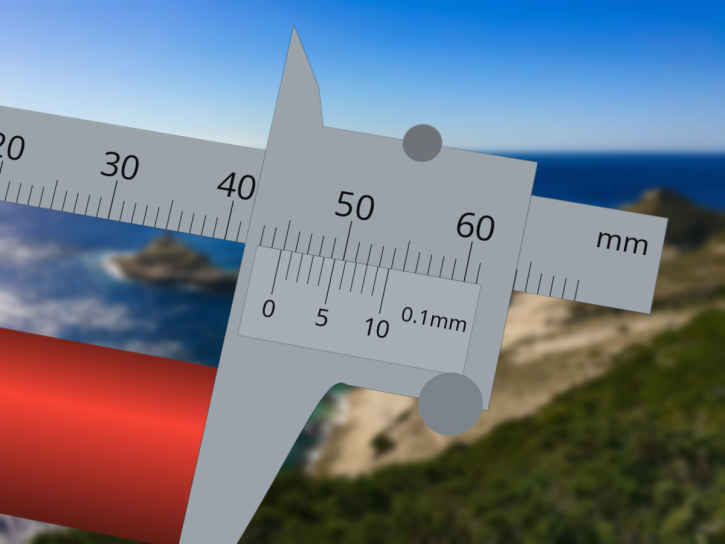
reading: mm 44.8
